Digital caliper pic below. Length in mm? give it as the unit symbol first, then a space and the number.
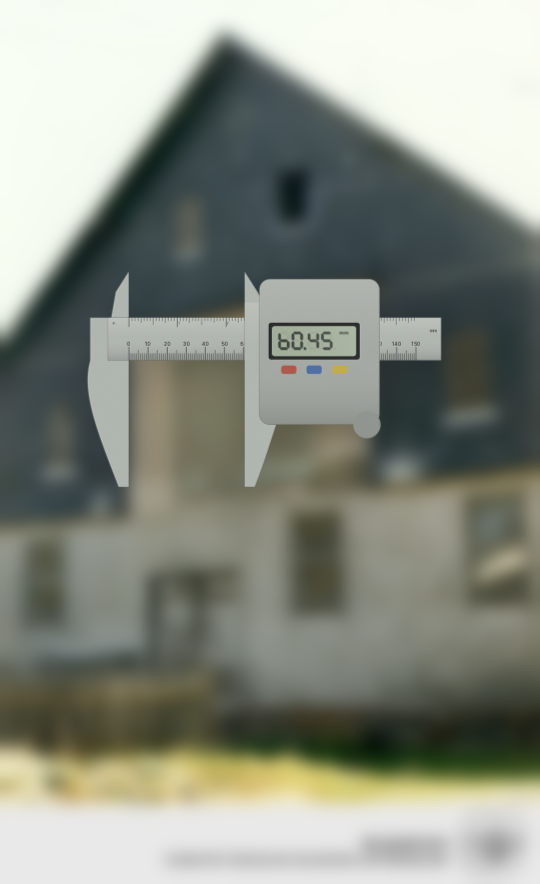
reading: mm 60.45
